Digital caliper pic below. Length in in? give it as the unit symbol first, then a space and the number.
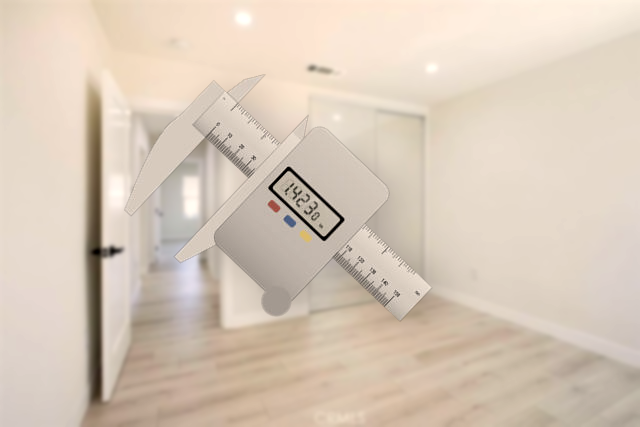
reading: in 1.4230
